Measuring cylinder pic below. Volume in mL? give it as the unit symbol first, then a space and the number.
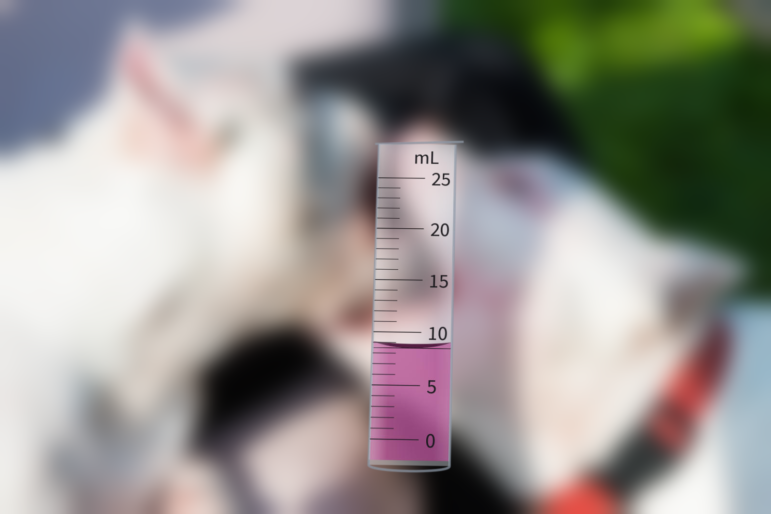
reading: mL 8.5
